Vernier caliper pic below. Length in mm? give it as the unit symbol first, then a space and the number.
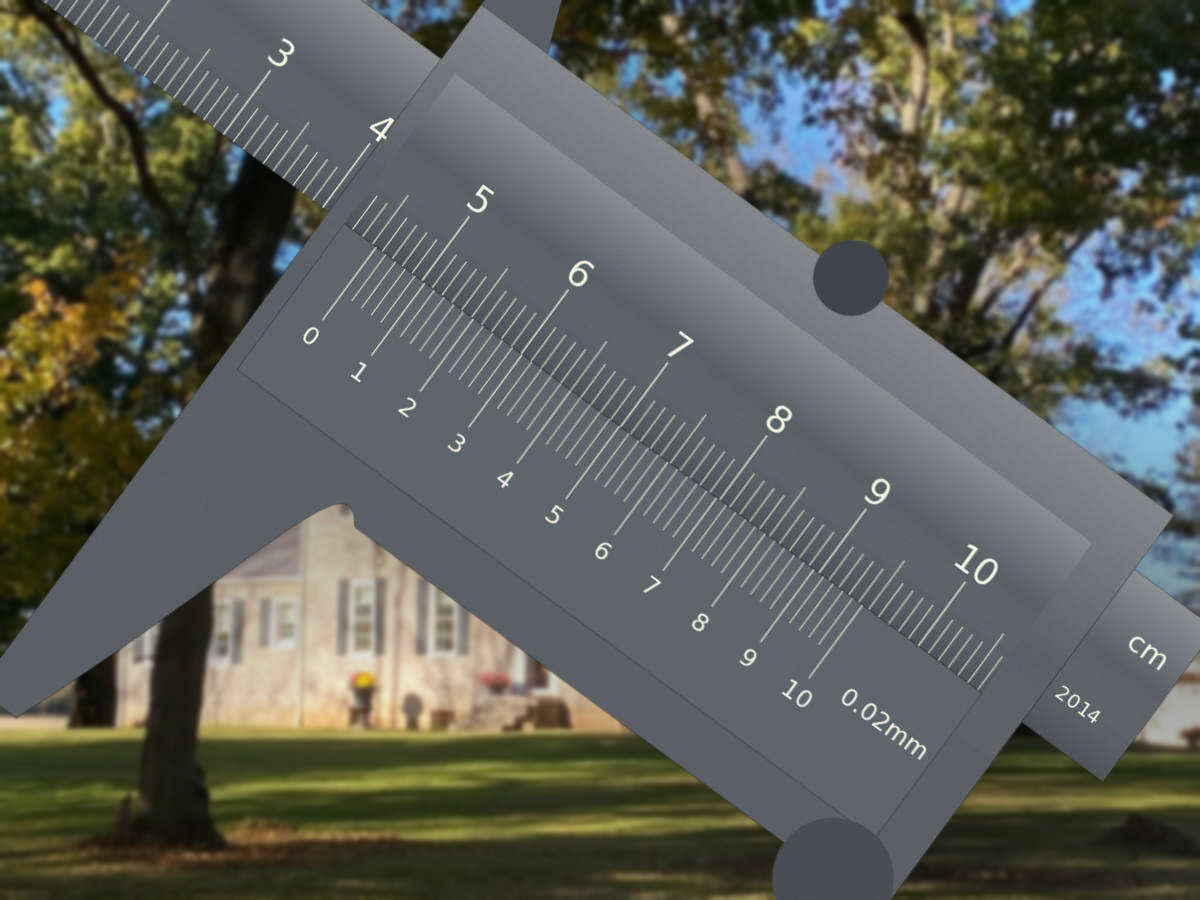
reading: mm 45.4
